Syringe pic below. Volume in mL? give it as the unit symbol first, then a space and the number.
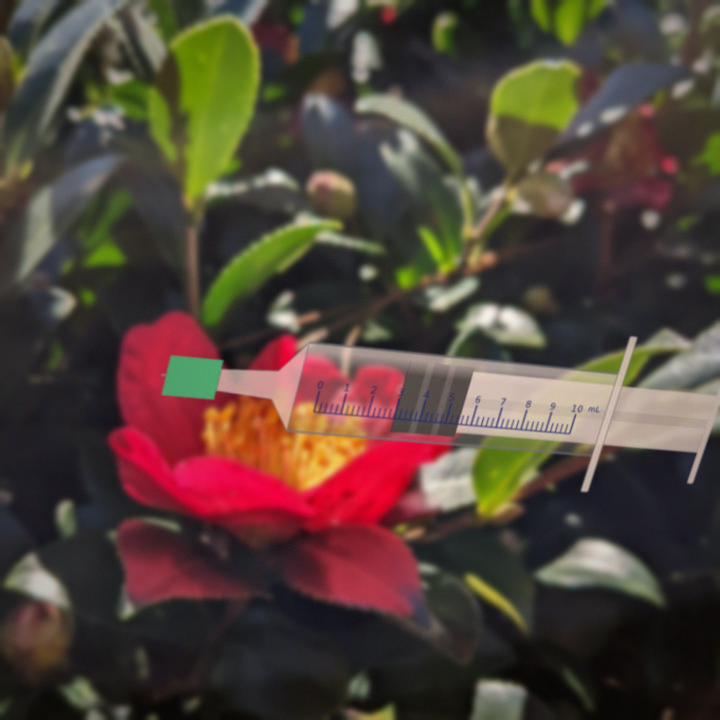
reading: mL 3
